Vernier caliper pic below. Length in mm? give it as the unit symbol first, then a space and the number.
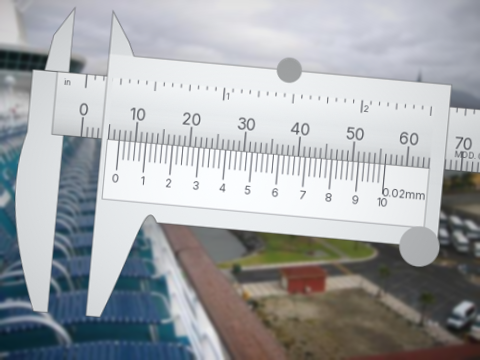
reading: mm 7.0
